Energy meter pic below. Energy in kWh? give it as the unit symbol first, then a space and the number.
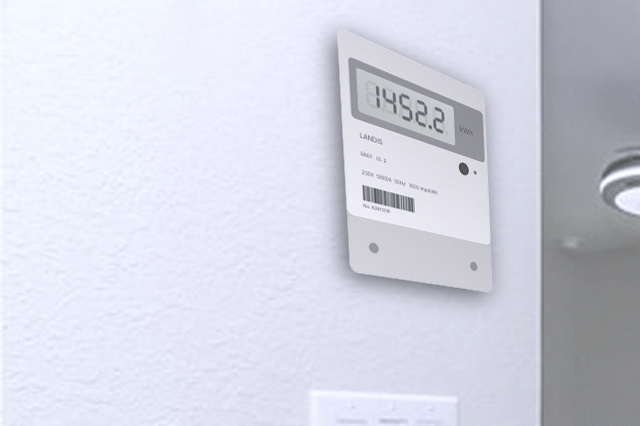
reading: kWh 1452.2
